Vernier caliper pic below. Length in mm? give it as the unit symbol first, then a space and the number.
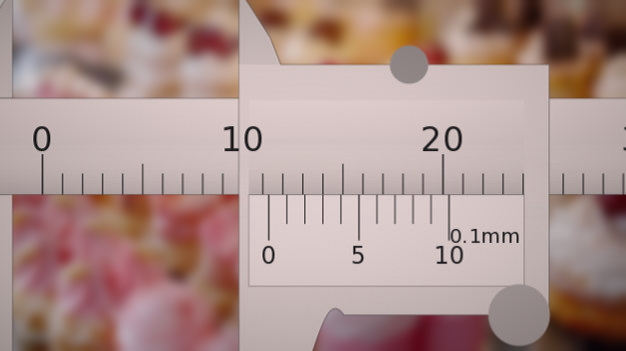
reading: mm 11.3
